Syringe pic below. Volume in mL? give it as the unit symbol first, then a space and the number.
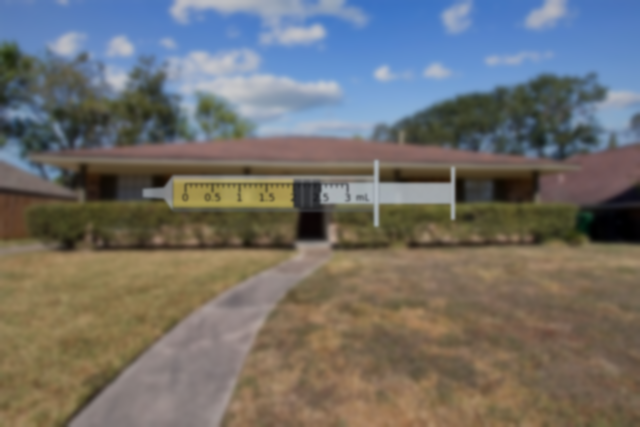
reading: mL 2
